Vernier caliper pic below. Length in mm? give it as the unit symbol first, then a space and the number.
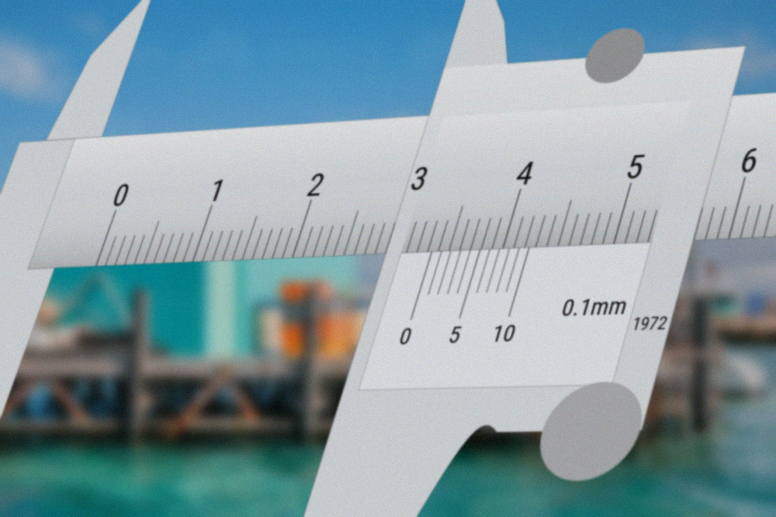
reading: mm 33.4
